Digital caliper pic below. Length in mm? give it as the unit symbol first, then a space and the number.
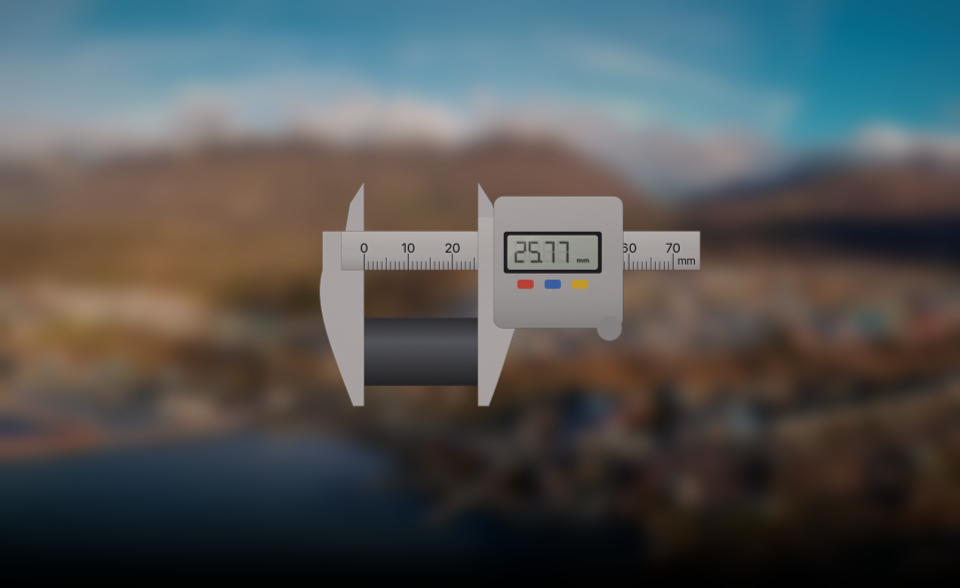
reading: mm 25.77
